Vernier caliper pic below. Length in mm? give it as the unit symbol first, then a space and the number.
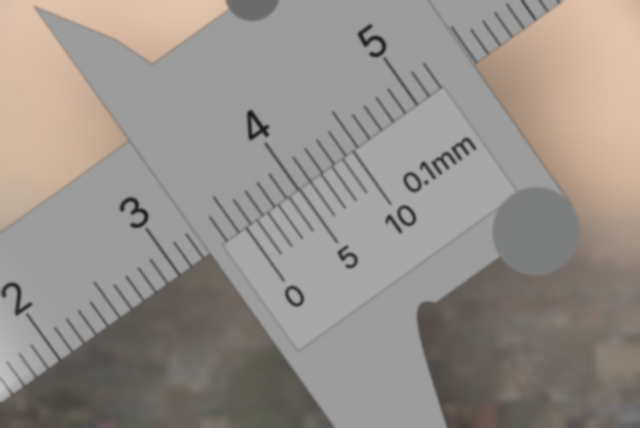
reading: mm 35.6
